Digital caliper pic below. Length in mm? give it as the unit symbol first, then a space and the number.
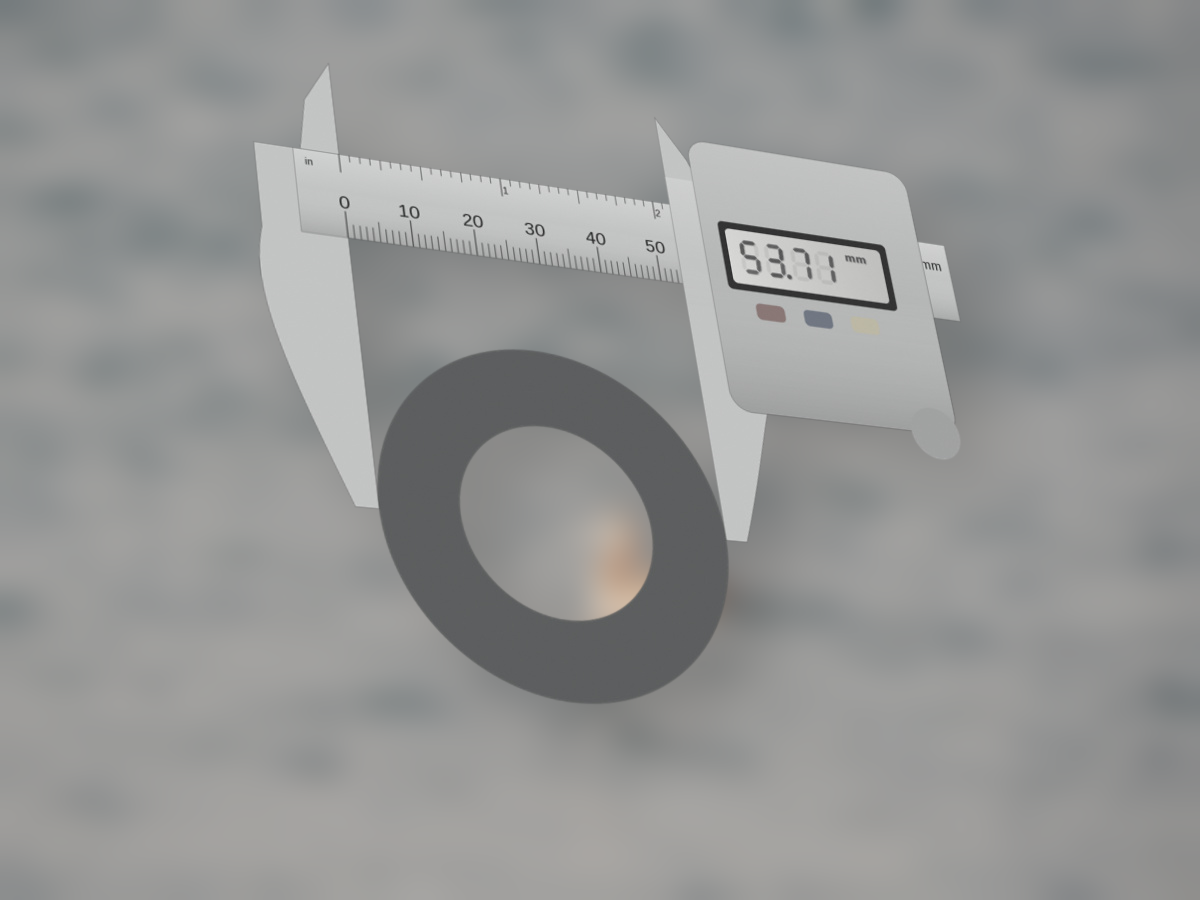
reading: mm 53.71
